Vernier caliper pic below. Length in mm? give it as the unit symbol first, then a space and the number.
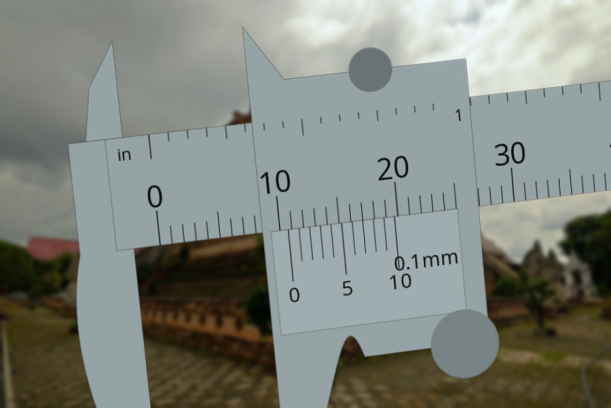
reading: mm 10.7
